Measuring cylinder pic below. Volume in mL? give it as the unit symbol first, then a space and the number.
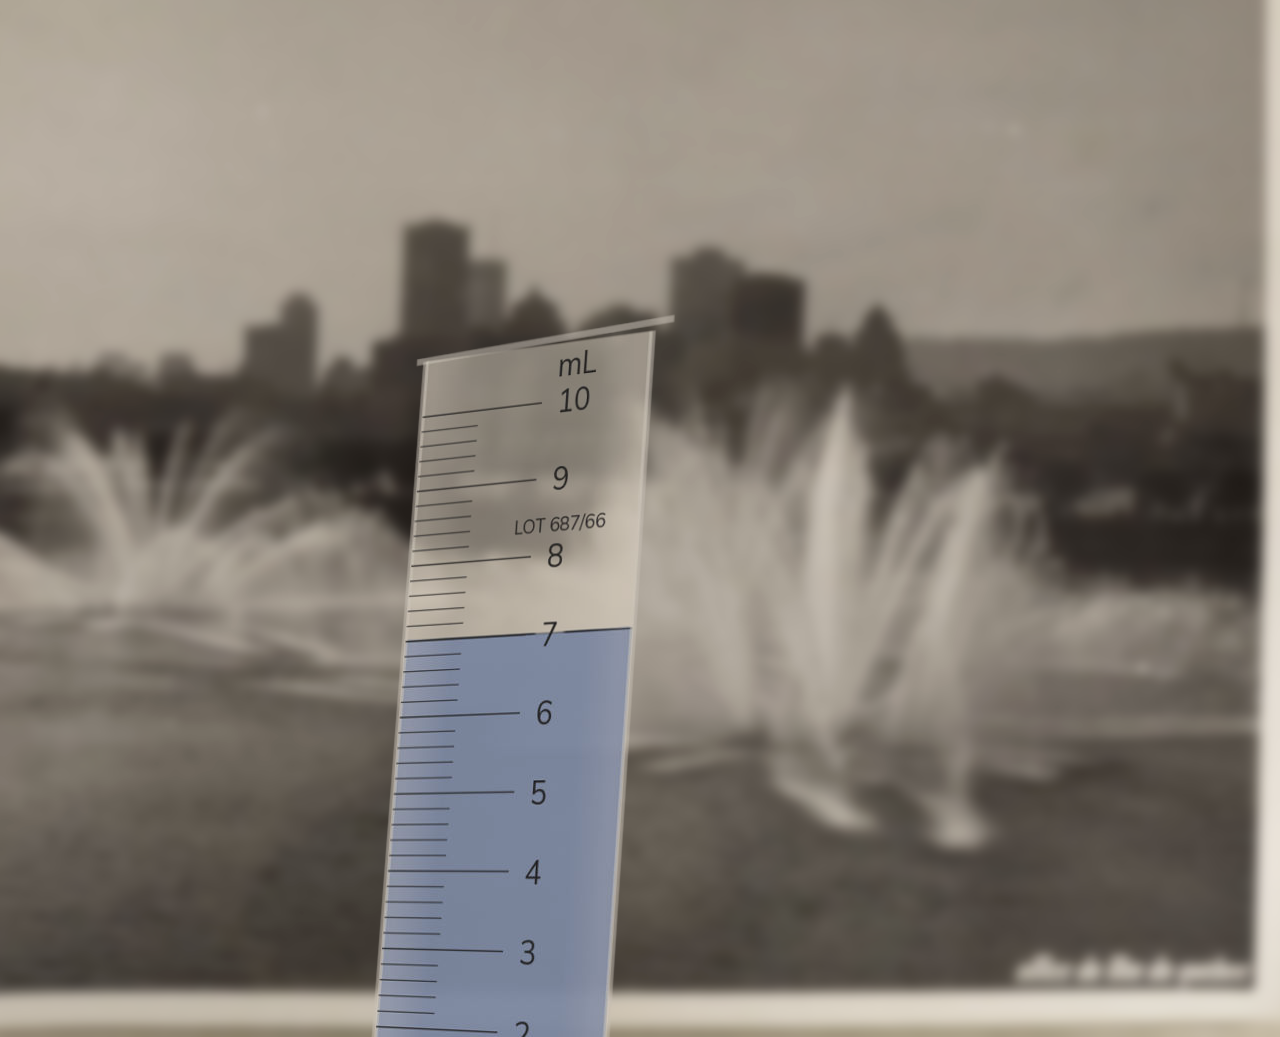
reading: mL 7
